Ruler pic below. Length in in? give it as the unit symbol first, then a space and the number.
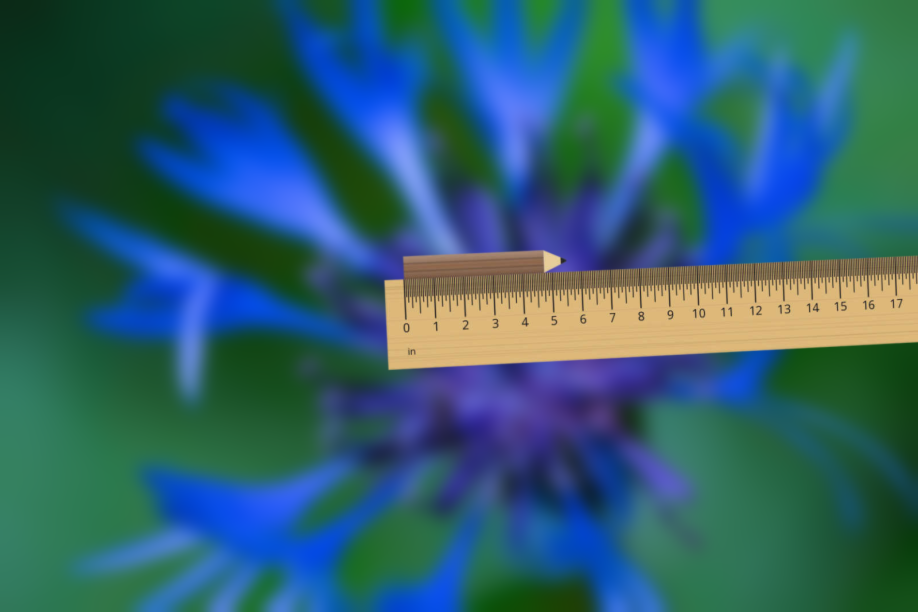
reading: in 5.5
